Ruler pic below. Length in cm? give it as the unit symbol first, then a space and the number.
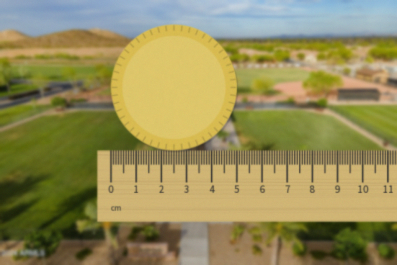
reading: cm 5
